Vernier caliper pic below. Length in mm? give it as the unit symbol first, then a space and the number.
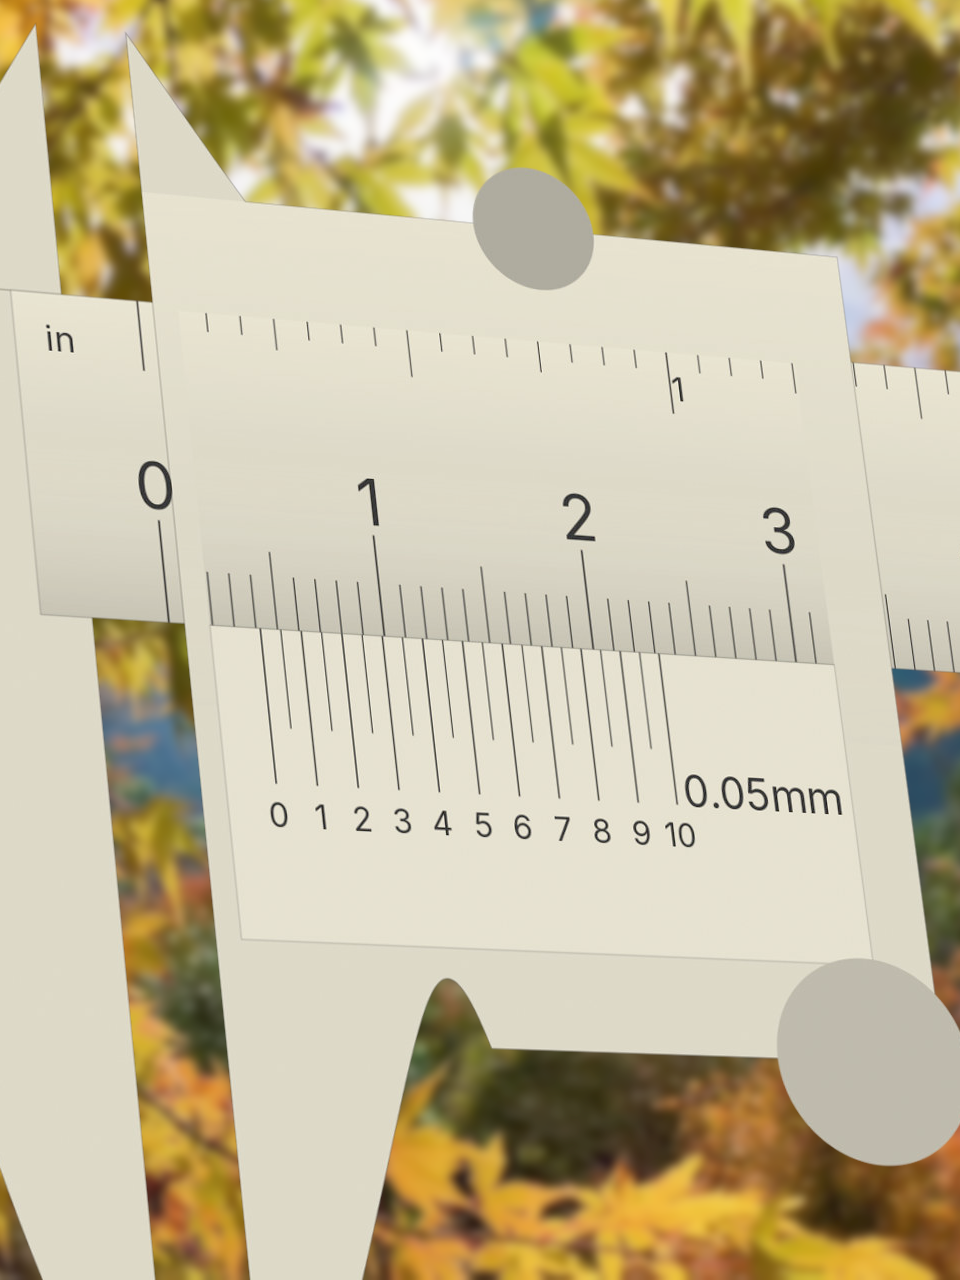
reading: mm 4.2
